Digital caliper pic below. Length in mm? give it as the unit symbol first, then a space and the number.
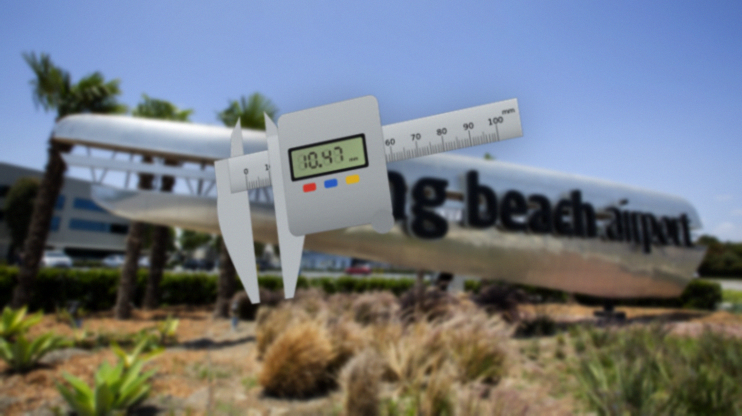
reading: mm 10.47
